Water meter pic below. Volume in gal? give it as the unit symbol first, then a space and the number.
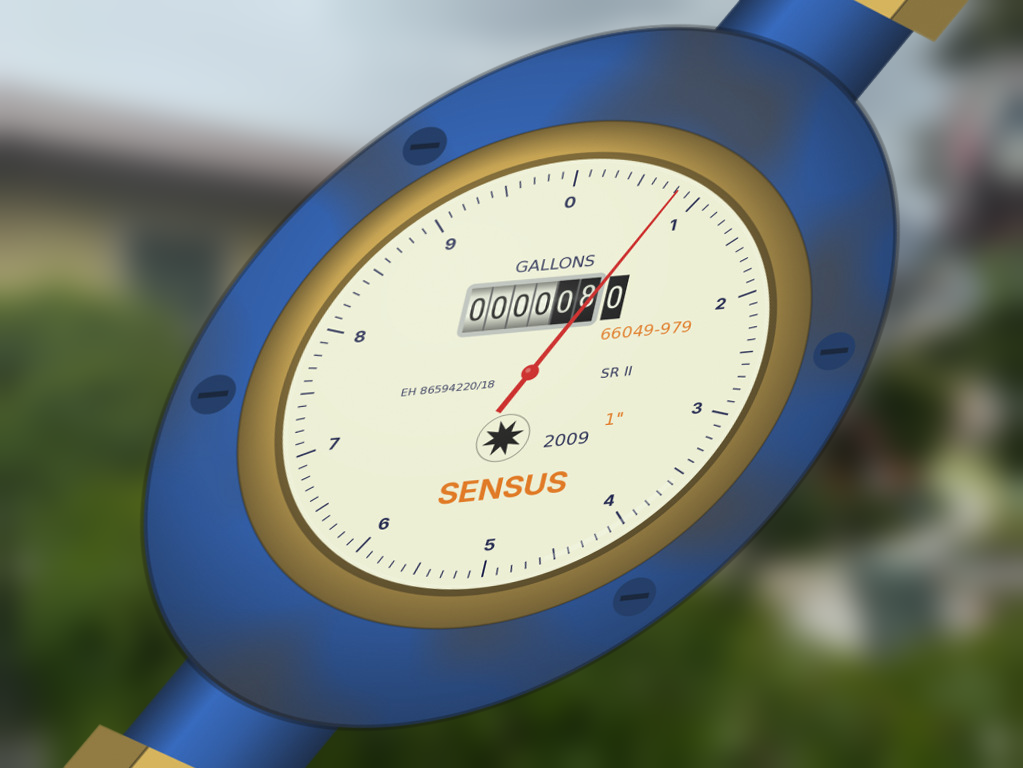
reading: gal 80.8
